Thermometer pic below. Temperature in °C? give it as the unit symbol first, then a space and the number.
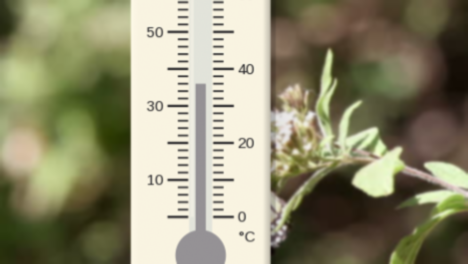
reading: °C 36
